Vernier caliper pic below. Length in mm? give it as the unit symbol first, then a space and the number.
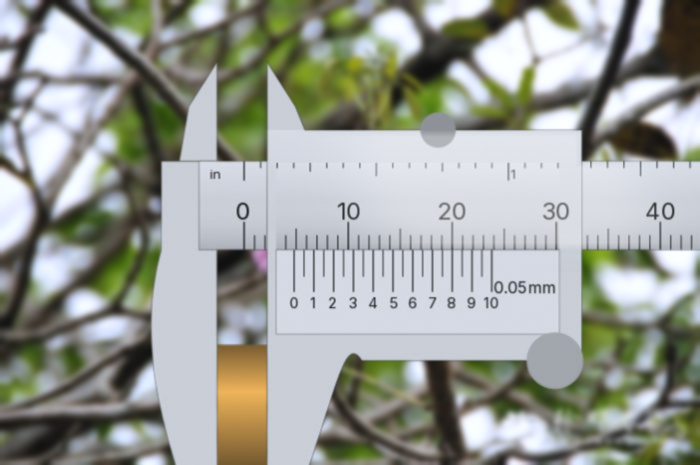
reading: mm 4.8
